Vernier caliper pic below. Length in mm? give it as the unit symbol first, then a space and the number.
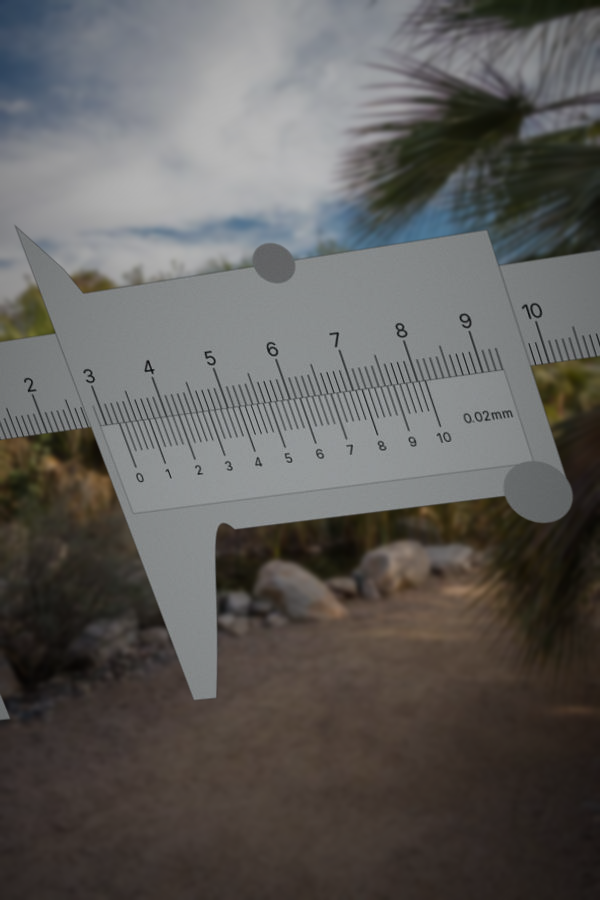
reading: mm 32.2
